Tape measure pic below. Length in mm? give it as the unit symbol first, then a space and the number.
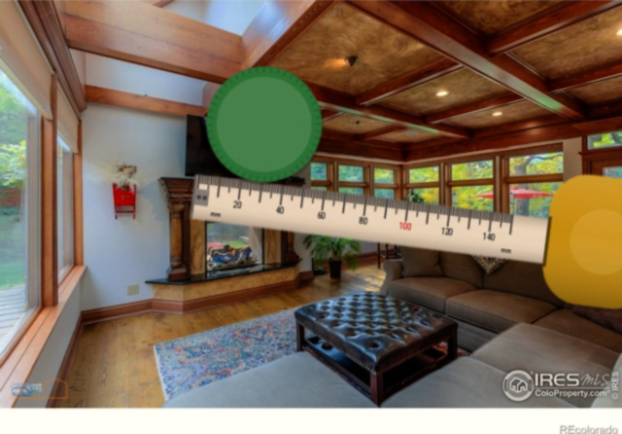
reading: mm 55
